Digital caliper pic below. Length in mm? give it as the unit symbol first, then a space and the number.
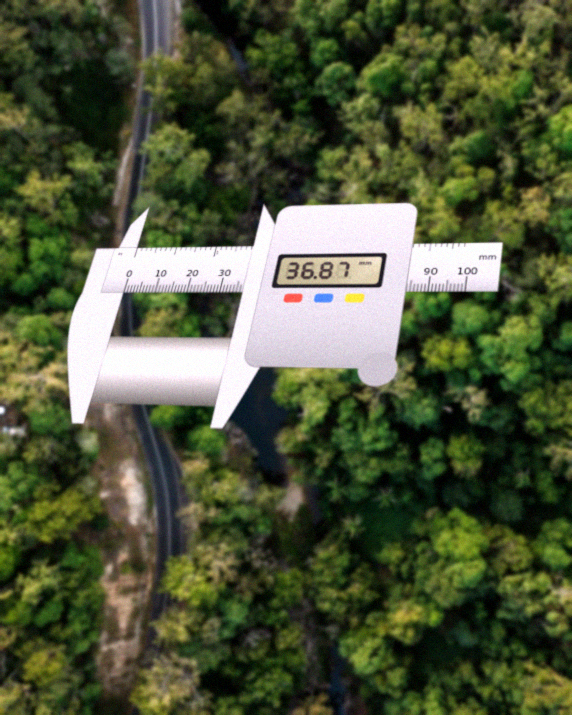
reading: mm 36.87
